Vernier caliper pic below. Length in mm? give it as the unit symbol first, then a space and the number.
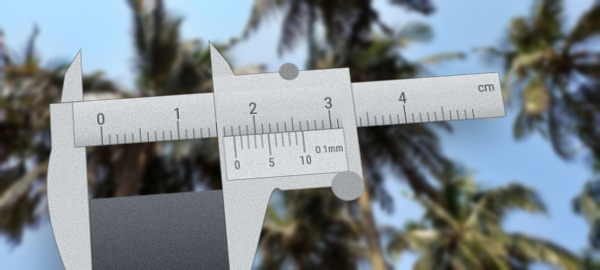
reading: mm 17.2
